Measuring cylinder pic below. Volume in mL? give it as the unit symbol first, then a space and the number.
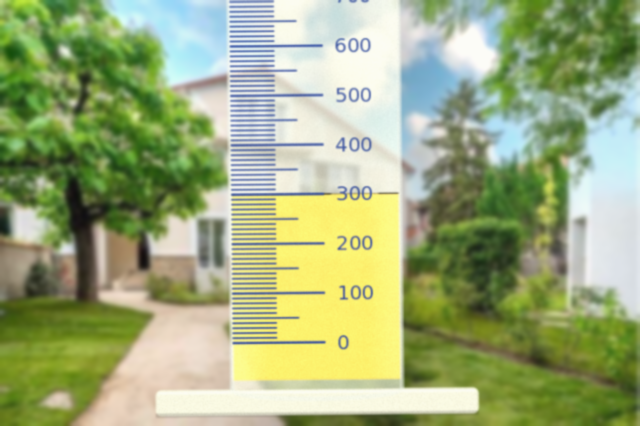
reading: mL 300
